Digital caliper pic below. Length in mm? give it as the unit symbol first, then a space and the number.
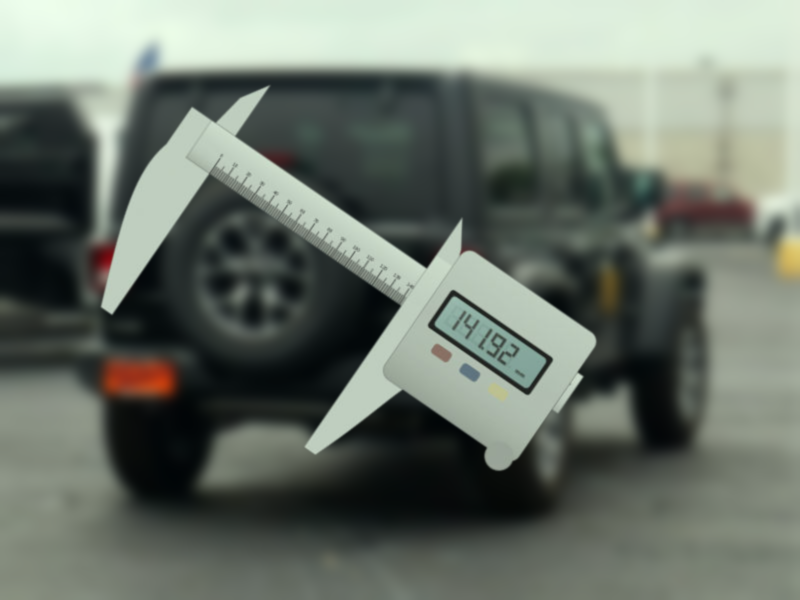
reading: mm 141.92
